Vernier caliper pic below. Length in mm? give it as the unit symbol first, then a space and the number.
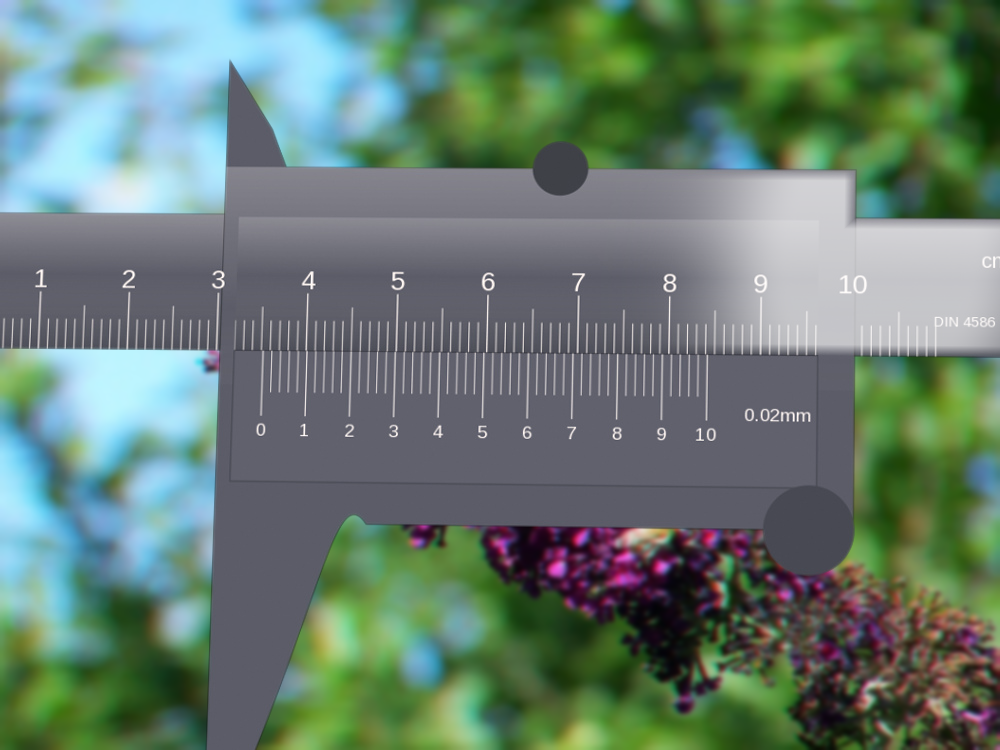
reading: mm 35.2
